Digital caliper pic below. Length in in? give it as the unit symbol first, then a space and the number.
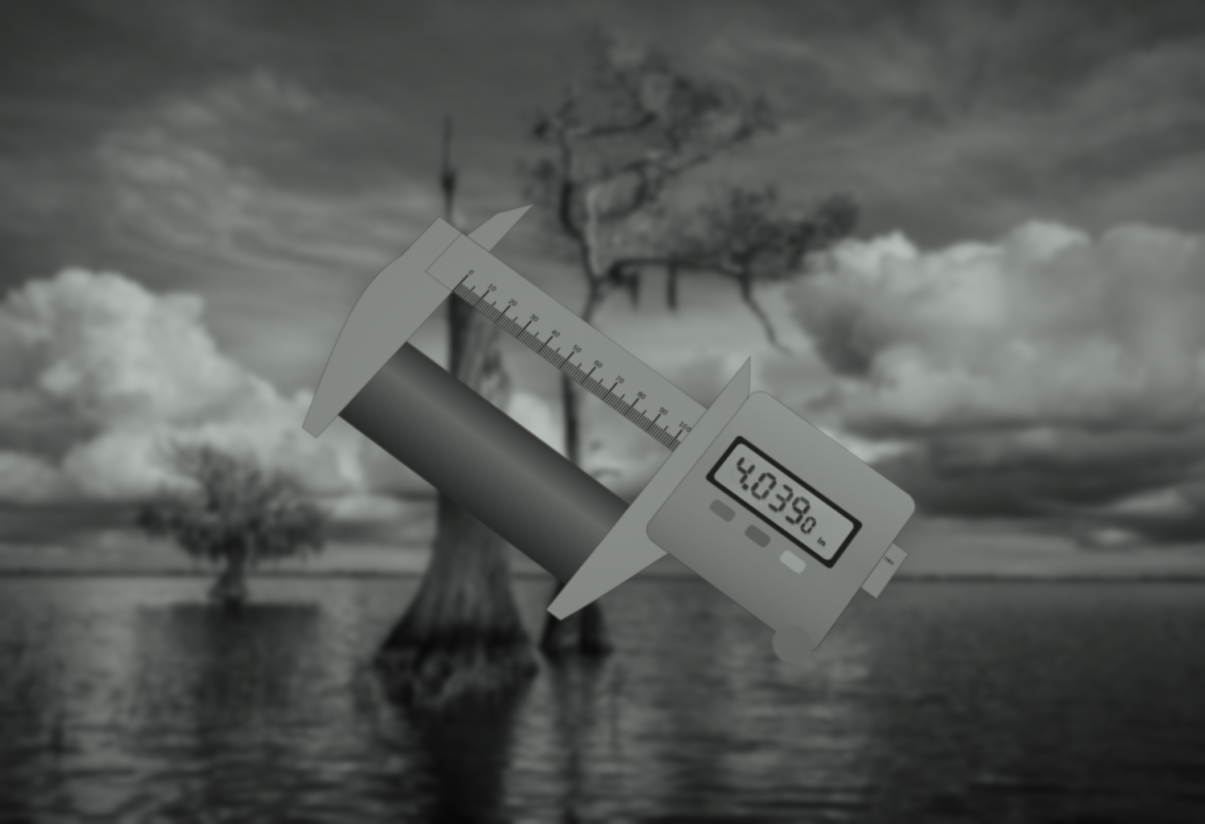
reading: in 4.0390
